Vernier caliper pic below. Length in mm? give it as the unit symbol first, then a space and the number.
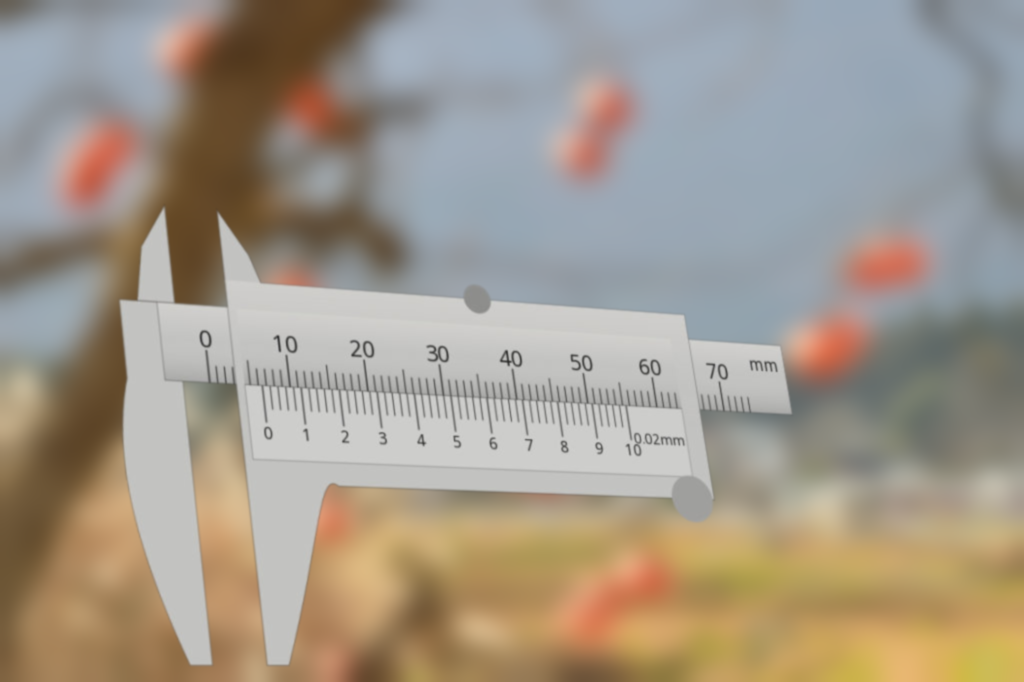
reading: mm 6.5
